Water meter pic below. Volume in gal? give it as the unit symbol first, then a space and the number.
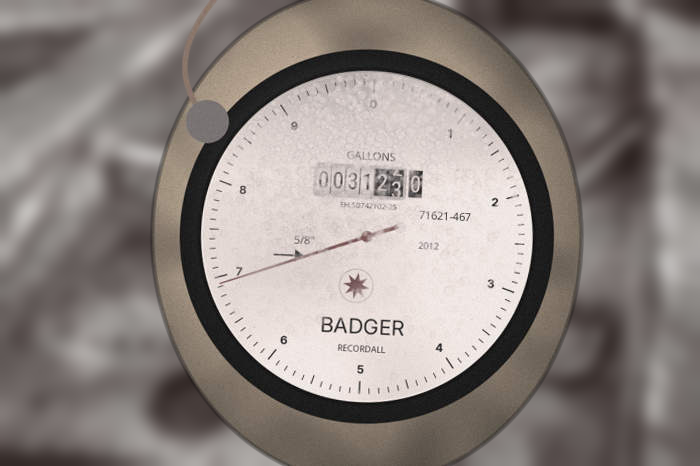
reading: gal 31226.9
